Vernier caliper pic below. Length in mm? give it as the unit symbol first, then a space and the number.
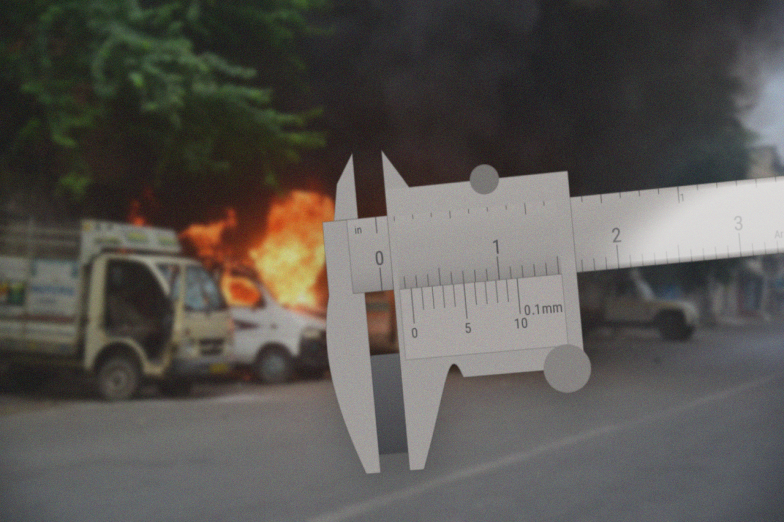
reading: mm 2.5
